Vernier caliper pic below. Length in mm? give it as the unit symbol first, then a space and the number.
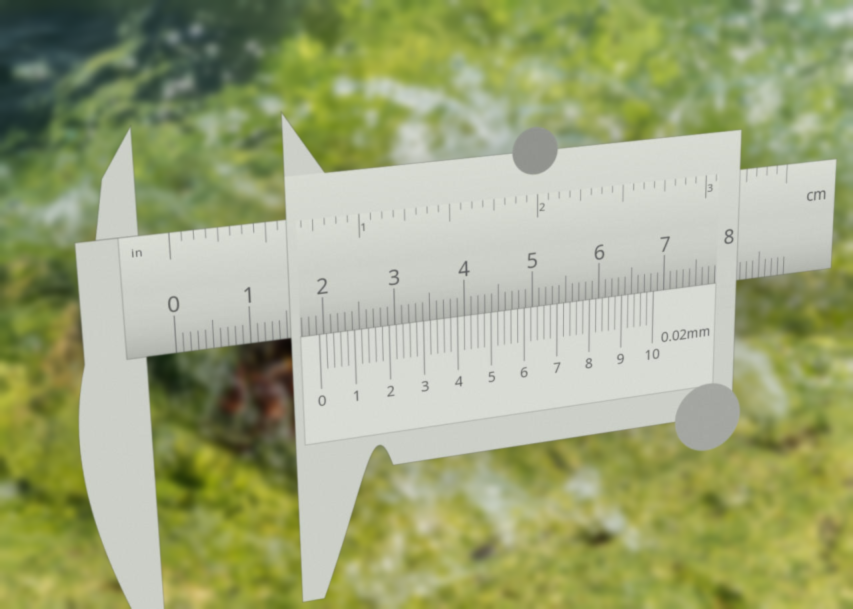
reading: mm 19.4
